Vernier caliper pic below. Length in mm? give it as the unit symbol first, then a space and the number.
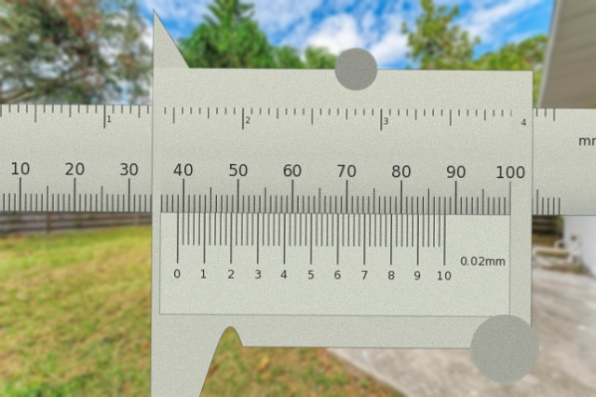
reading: mm 39.0
